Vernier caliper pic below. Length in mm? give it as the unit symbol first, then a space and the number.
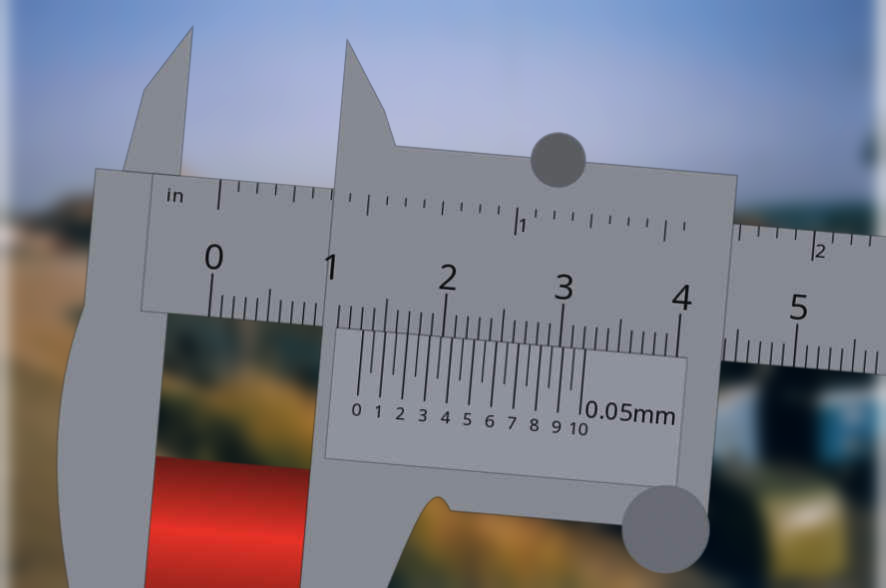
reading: mm 13.2
